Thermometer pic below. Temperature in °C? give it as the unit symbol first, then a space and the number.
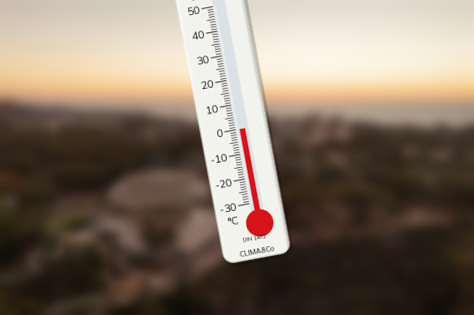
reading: °C 0
